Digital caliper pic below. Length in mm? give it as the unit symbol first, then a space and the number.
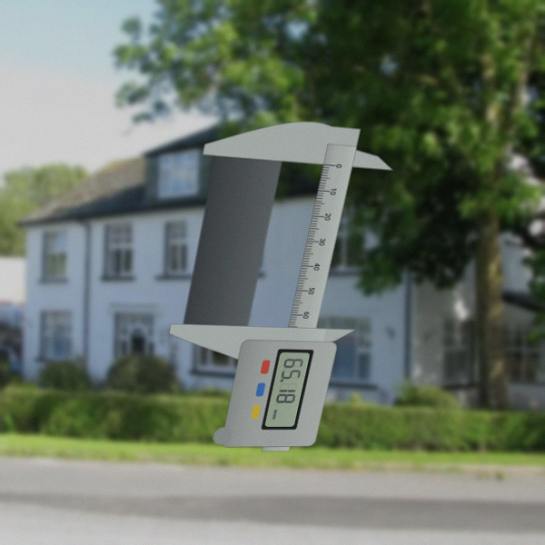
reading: mm 65.18
